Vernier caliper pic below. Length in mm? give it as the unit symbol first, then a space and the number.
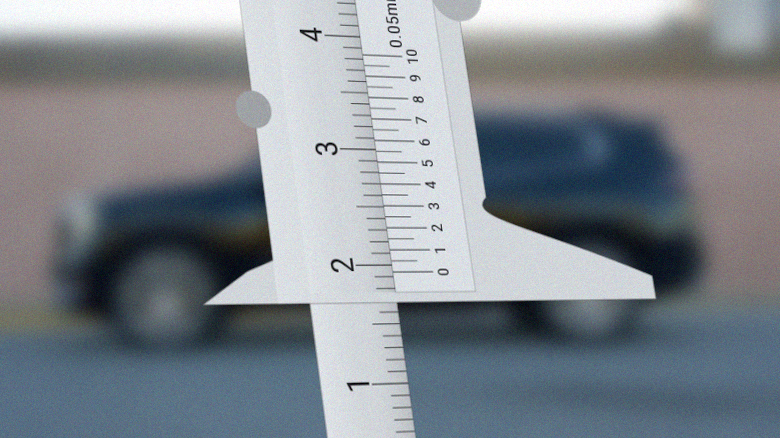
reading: mm 19.4
